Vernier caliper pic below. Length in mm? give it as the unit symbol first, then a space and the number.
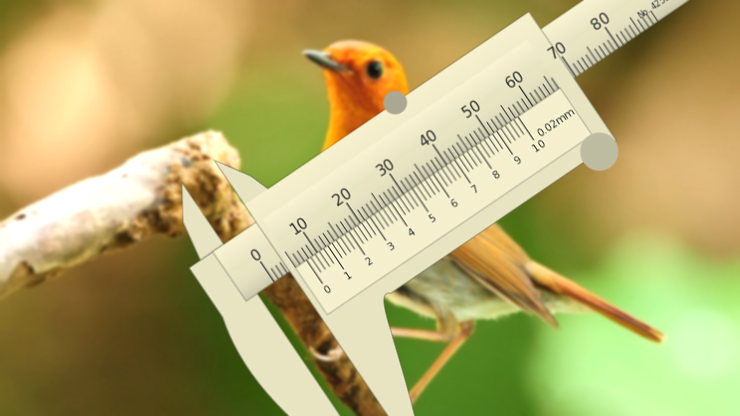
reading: mm 7.5
